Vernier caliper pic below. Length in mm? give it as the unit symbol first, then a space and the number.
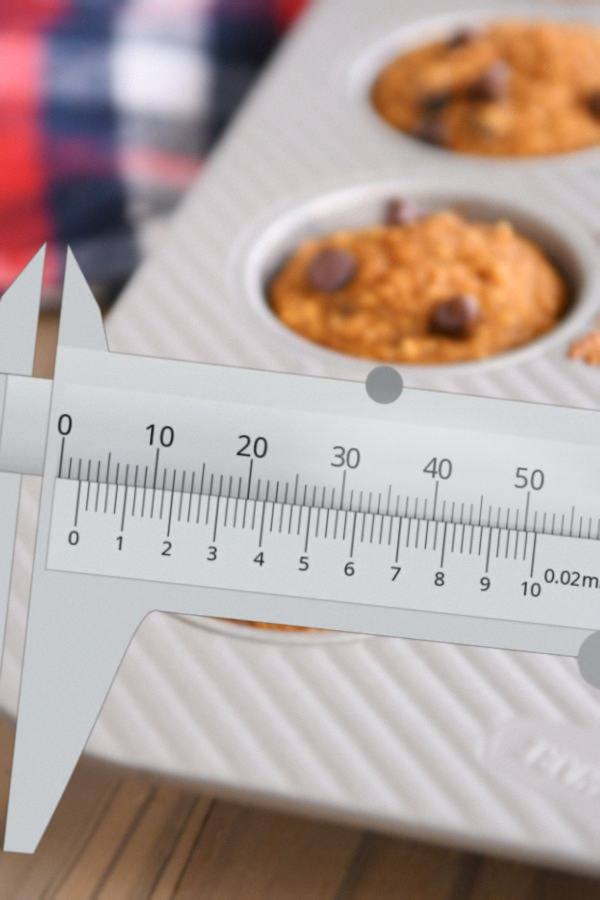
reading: mm 2.2
